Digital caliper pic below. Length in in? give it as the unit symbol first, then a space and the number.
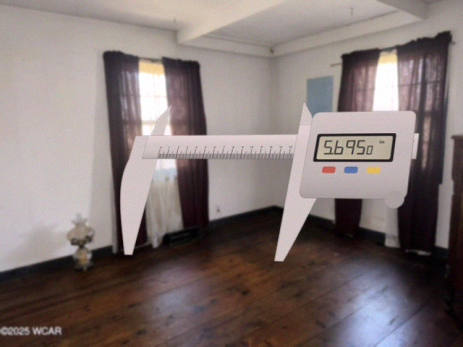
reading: in 5.6950
